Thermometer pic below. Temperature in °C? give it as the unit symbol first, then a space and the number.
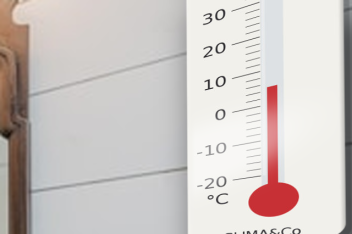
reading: °C 5
